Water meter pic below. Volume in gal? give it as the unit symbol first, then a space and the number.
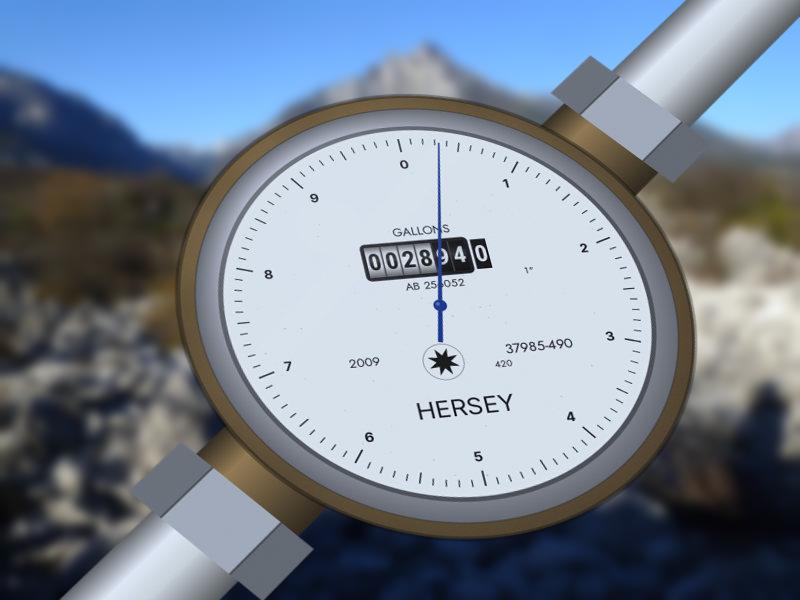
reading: gal 28940.3
